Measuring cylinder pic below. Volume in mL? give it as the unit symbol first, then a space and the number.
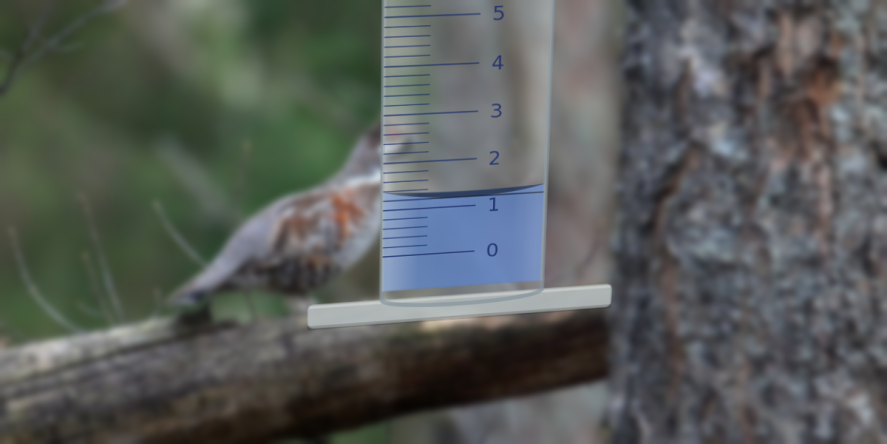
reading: mL 1.2
